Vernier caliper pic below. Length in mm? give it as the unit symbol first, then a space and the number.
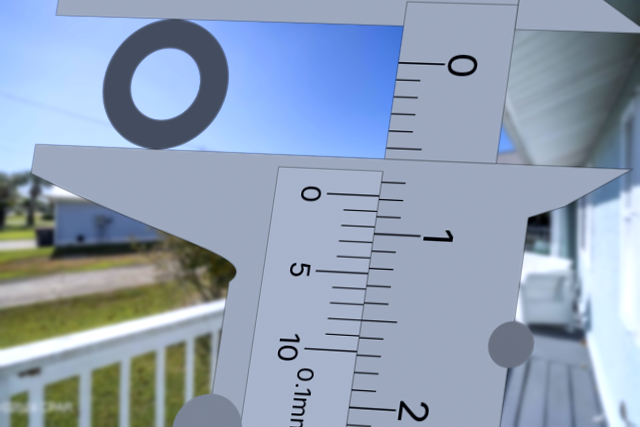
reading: mm 7.8
